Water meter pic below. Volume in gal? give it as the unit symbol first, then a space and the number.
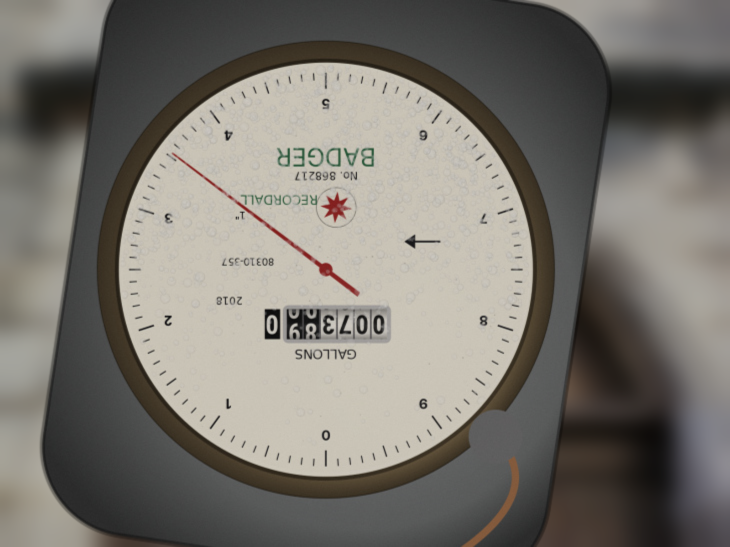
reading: gal 73893.5
